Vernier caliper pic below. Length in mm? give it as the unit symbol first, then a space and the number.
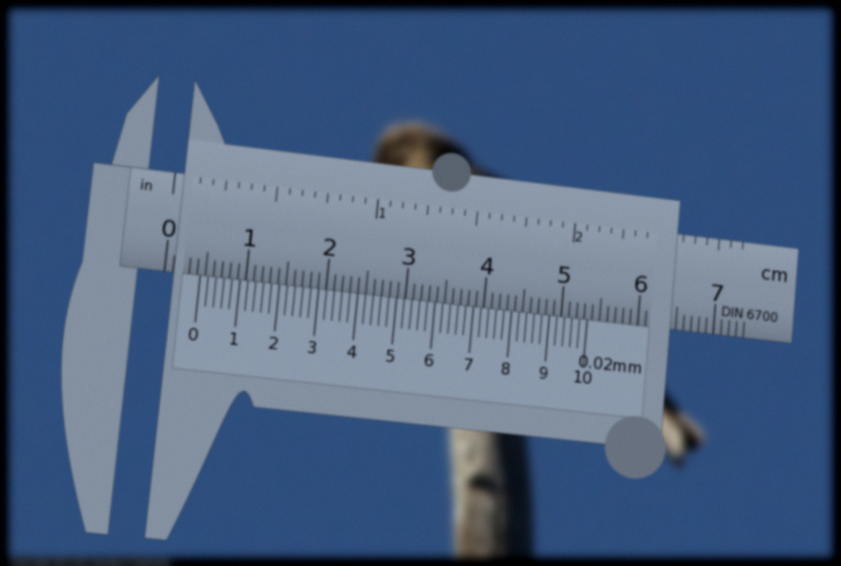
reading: mm 4.4
